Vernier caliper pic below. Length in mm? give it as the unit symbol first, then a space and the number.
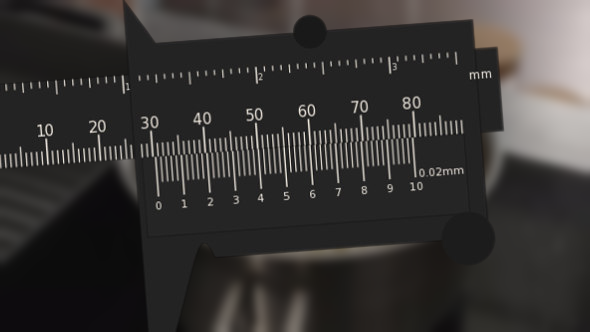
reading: mm 30.5
